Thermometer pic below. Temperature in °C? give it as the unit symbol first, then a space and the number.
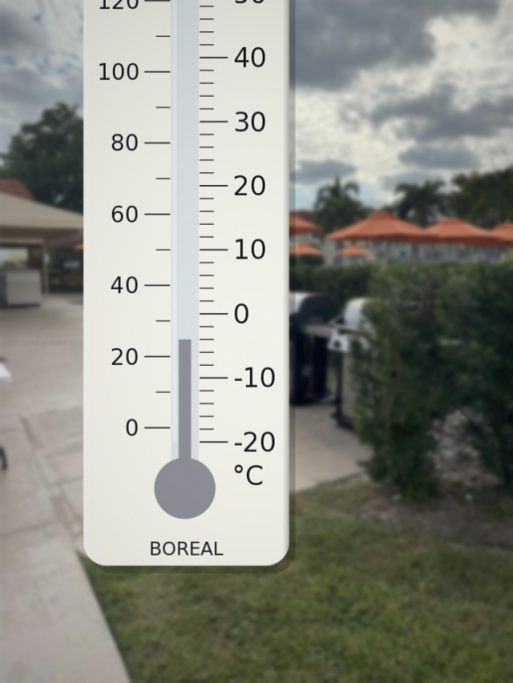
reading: °C -4
